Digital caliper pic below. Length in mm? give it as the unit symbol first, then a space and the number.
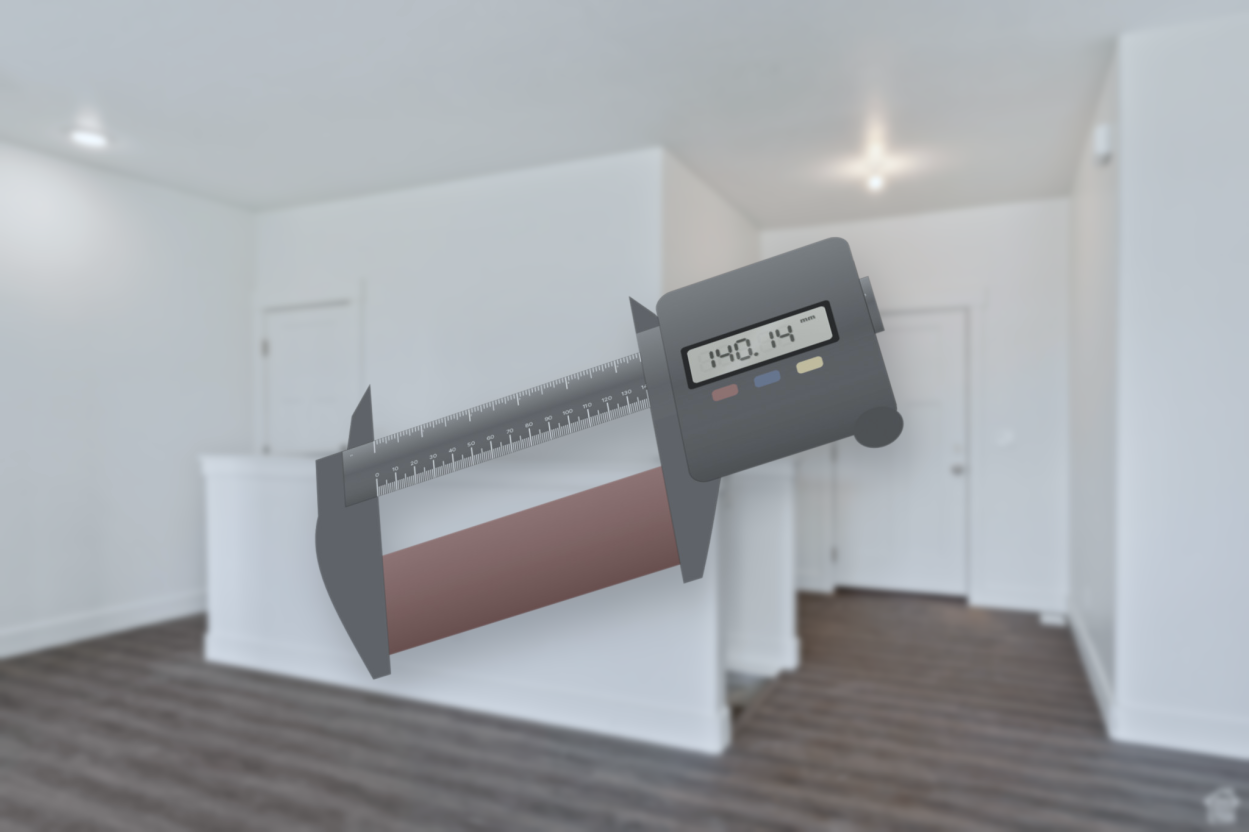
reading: mm 140.14
